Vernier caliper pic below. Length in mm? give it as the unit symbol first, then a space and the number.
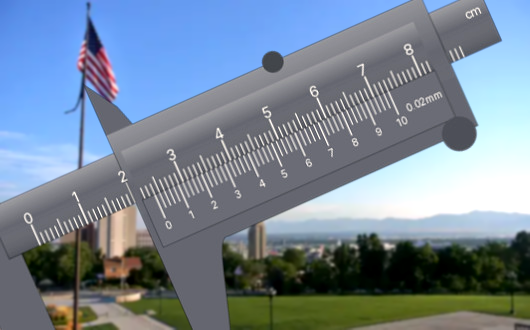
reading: mm 24.0
